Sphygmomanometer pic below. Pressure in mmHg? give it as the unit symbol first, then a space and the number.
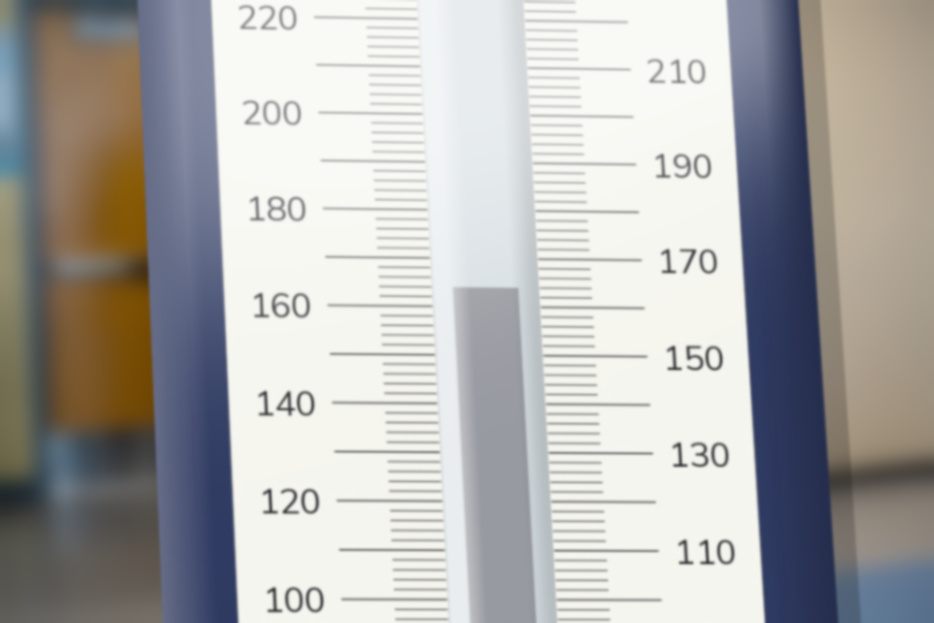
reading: mmHg 164
